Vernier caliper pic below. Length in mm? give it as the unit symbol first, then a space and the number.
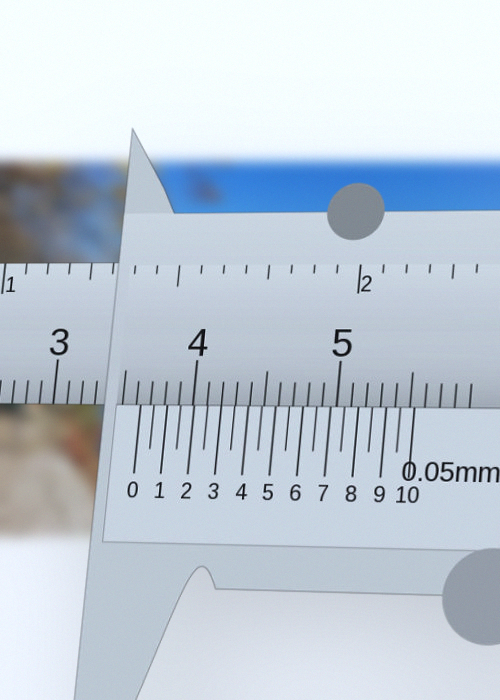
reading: mm 36.3
